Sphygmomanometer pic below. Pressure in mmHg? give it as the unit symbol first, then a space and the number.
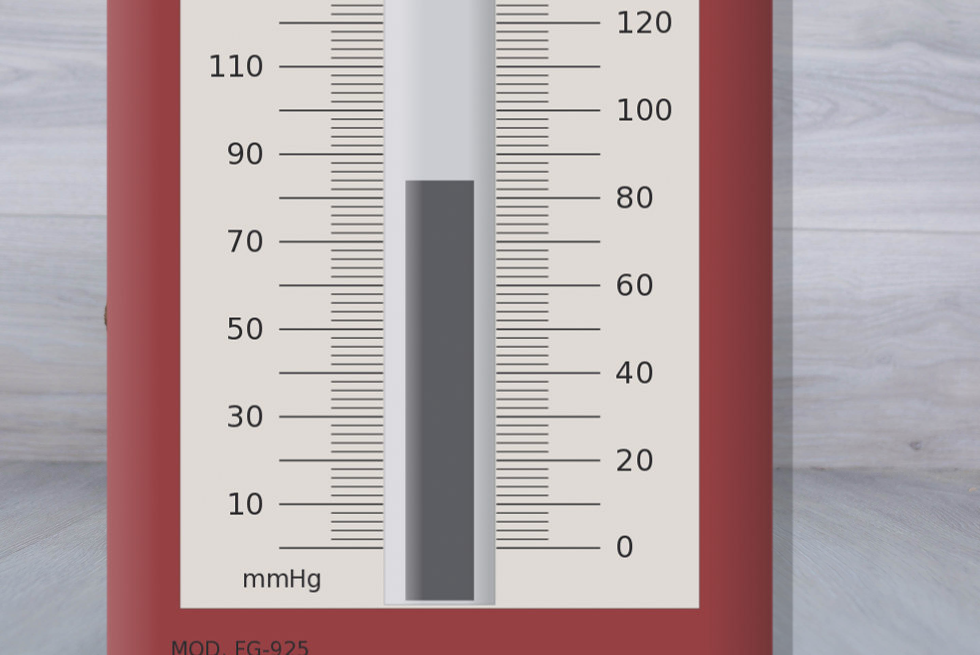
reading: mmHg 84
